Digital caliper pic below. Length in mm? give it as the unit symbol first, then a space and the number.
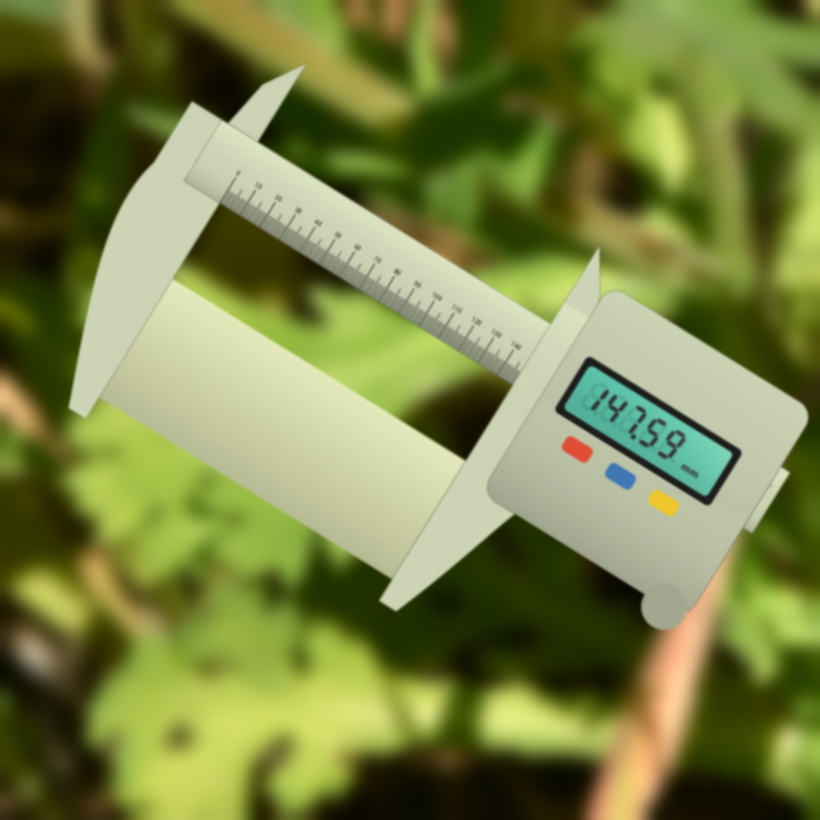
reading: mm 147.59
